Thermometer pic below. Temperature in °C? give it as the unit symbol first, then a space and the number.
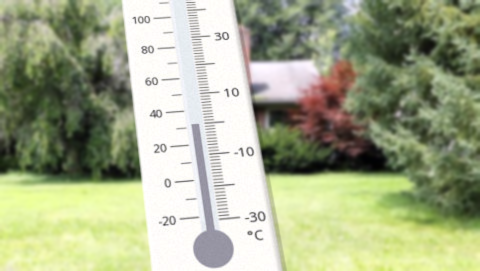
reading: °C 0
